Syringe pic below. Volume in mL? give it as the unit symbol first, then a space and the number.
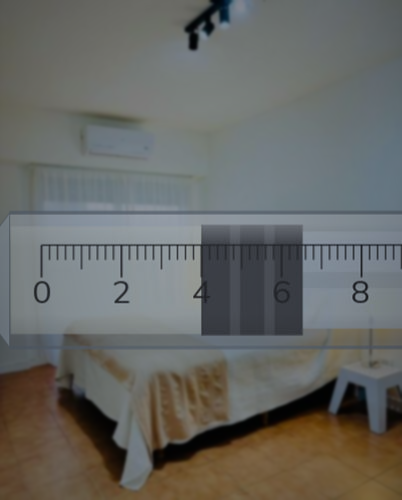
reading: mL 4
